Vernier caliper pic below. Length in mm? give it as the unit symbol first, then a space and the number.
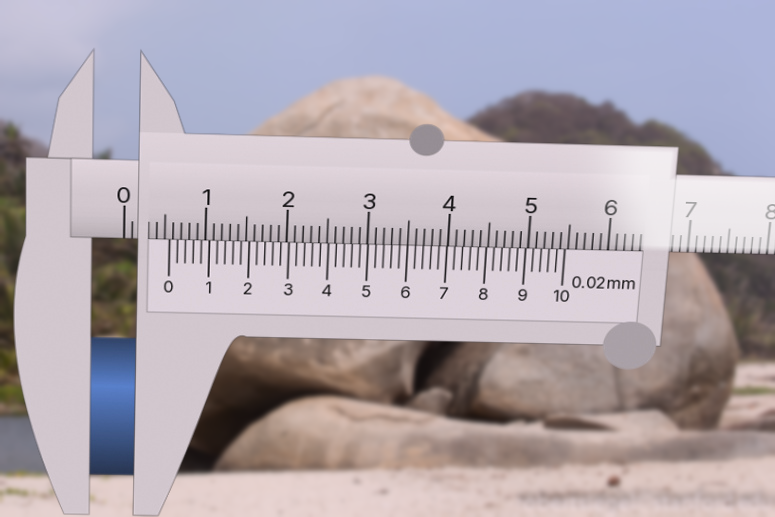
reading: mm 5.6
